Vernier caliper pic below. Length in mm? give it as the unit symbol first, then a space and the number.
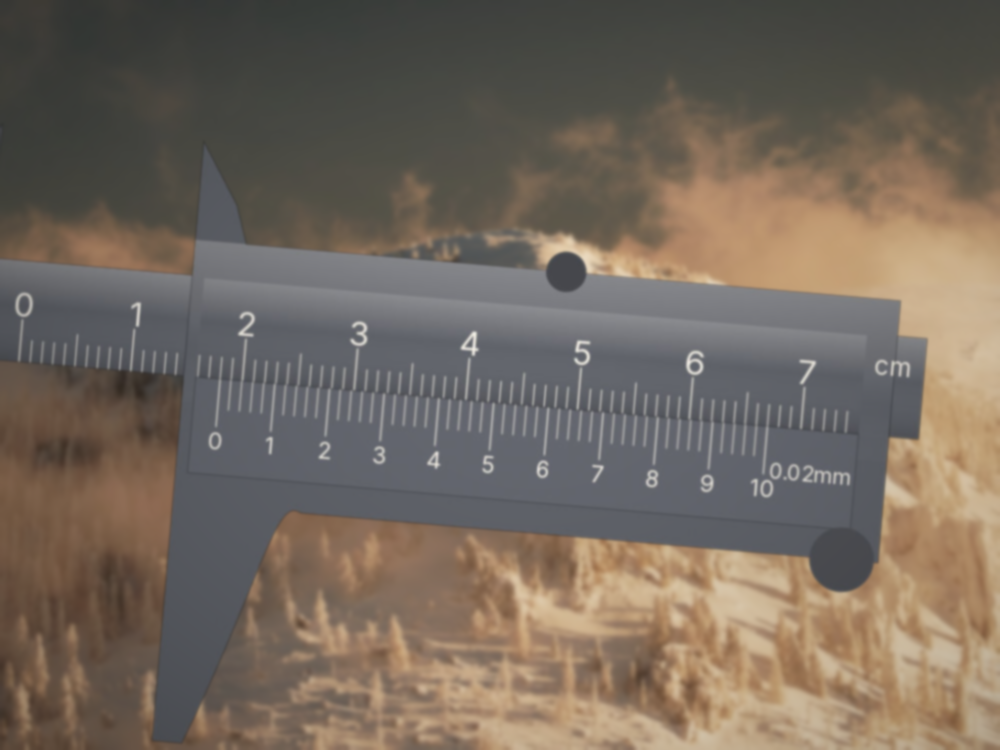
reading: mm 18.0
